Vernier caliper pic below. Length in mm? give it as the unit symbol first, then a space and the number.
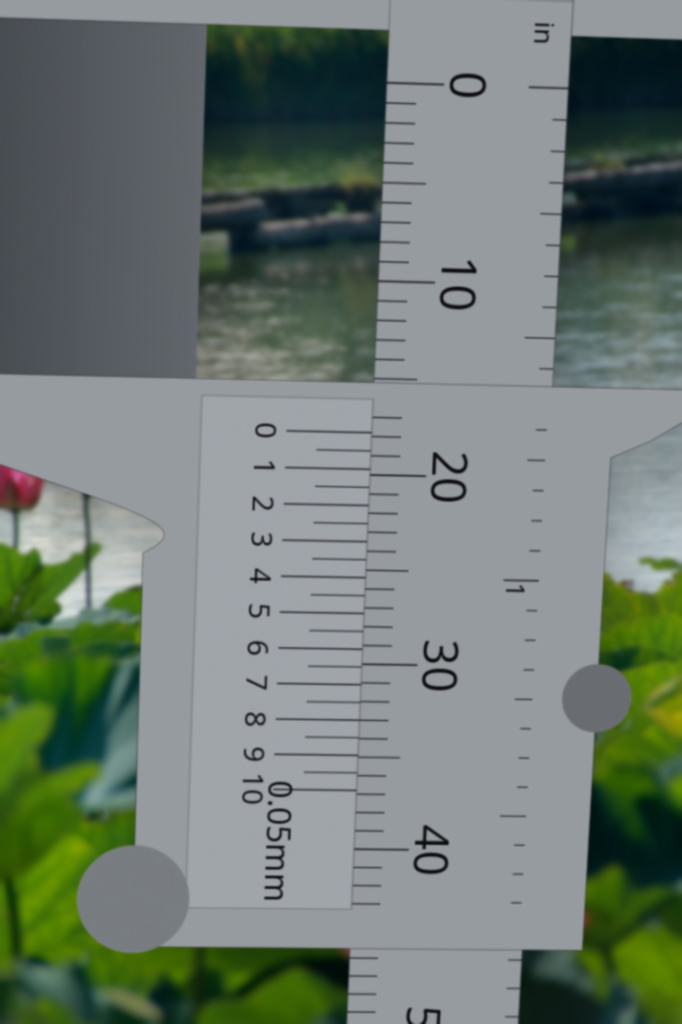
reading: mm 17.8
